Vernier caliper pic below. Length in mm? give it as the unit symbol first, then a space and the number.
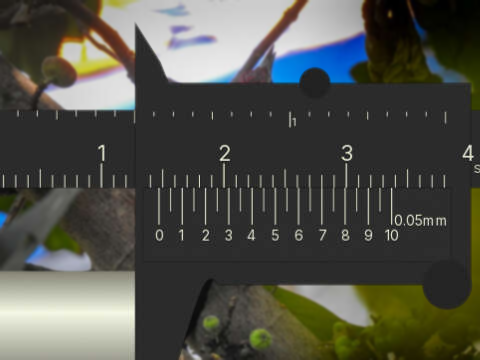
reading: mm 14.7
